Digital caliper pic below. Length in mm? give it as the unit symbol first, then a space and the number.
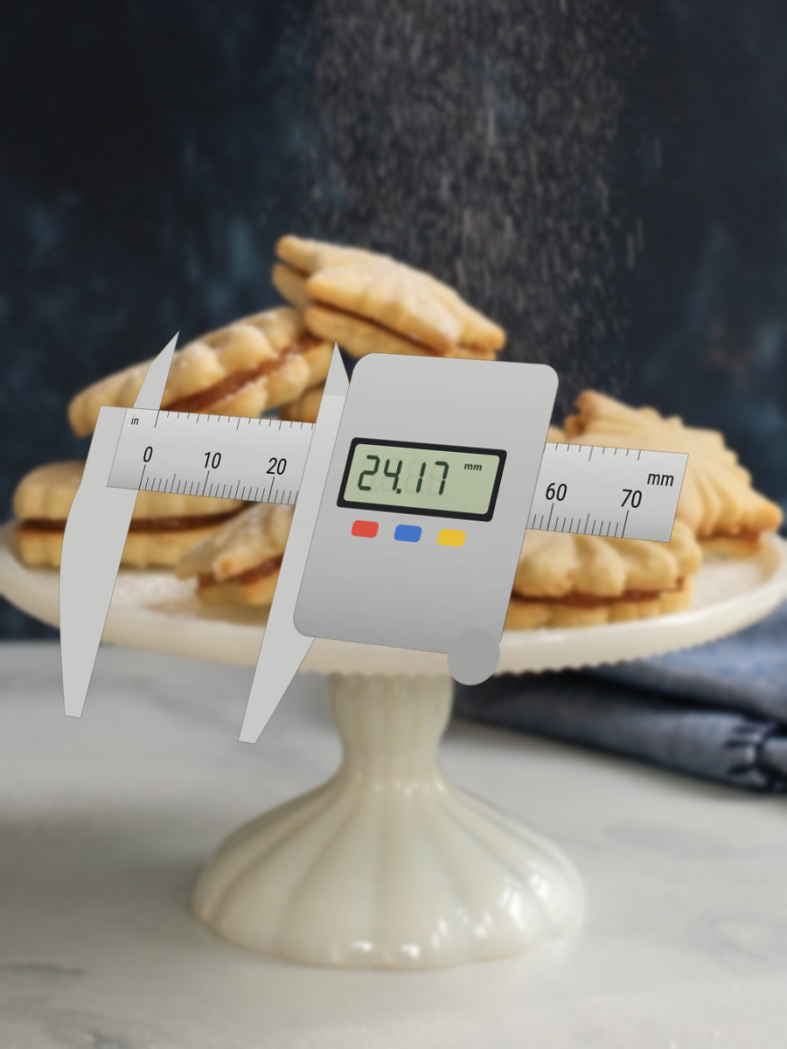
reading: mm 24.17
